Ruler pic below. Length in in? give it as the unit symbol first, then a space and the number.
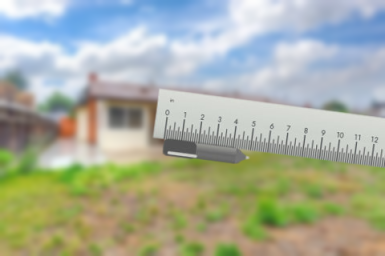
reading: in 5
